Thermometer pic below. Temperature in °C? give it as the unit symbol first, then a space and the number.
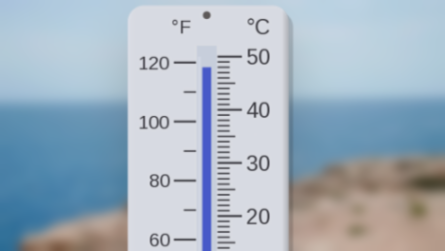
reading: °C 48
